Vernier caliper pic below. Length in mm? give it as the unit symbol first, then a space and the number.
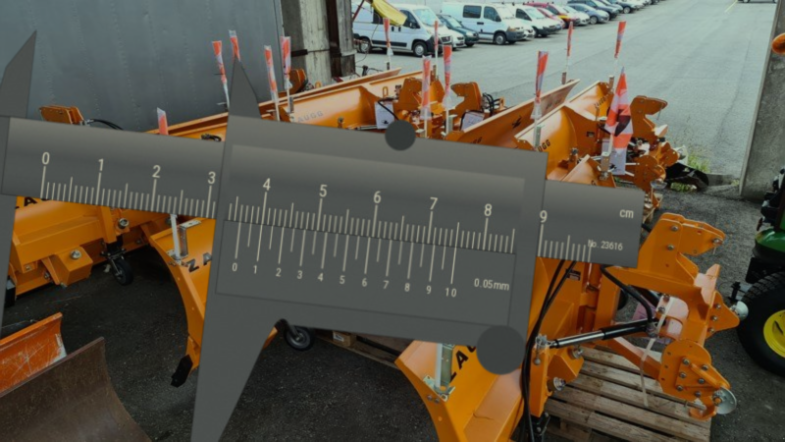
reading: mm 36.0
